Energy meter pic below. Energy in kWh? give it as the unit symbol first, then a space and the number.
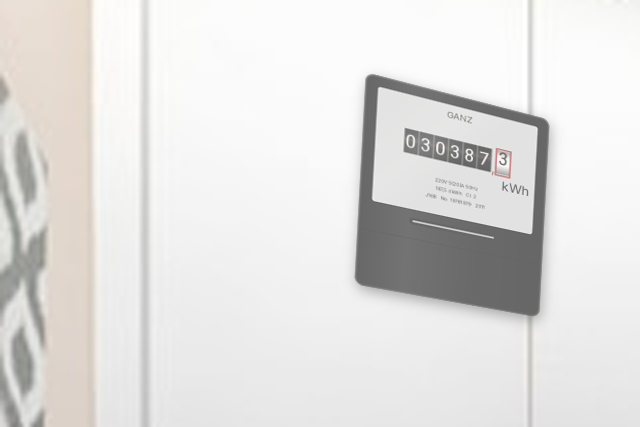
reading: kWh 30387.3
